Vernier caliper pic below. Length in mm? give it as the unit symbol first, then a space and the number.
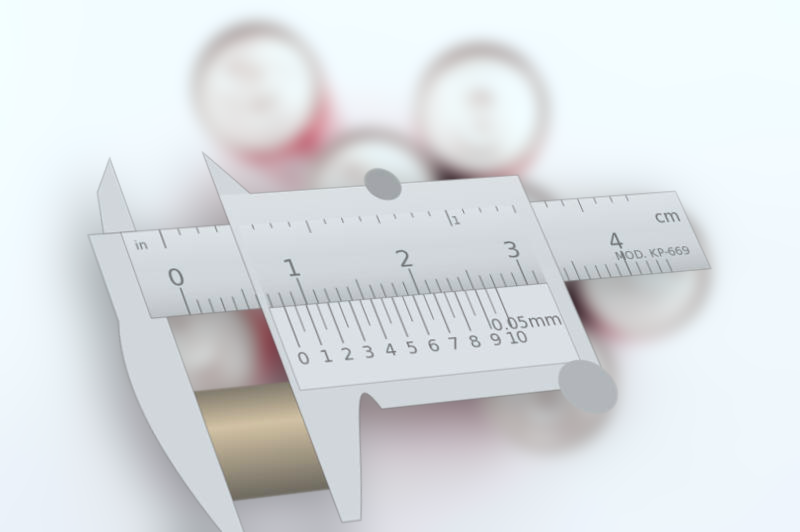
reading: mm 8.0
